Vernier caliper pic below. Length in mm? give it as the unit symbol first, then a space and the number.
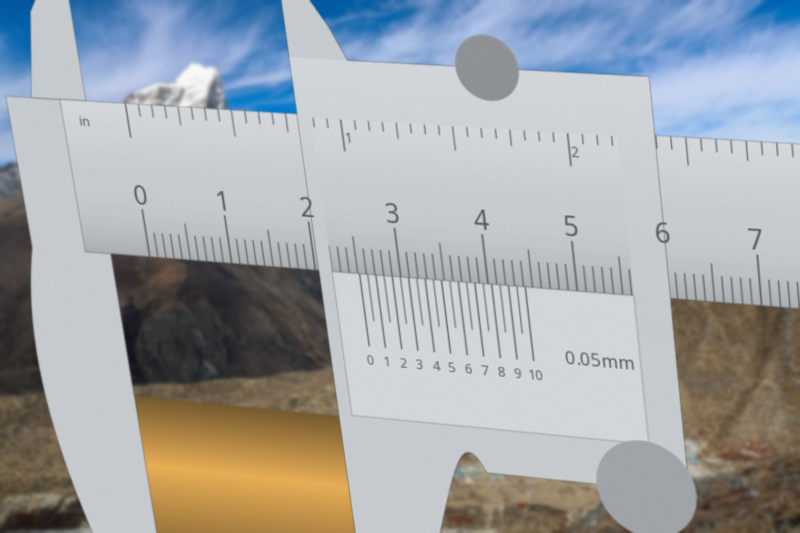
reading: mm 25.2
